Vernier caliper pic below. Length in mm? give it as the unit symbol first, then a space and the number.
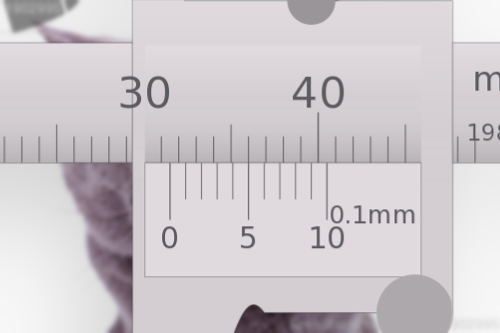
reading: mm 31.5
